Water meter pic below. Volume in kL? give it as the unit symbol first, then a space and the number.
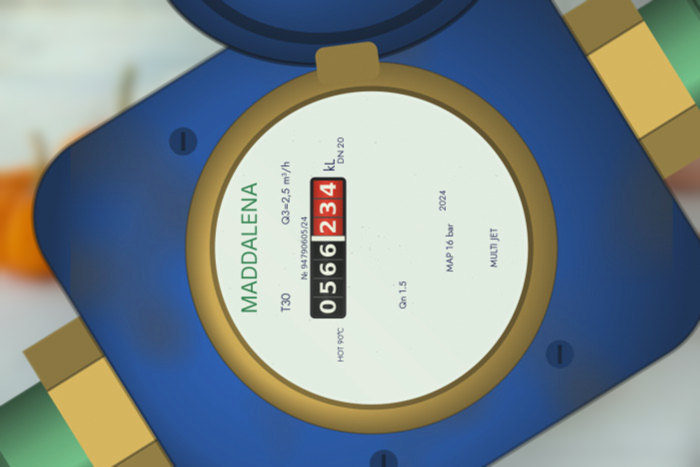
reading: kL 566.234
